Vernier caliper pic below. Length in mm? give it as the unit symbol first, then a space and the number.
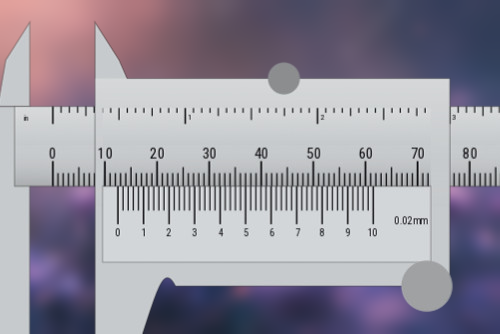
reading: mm 12.5
